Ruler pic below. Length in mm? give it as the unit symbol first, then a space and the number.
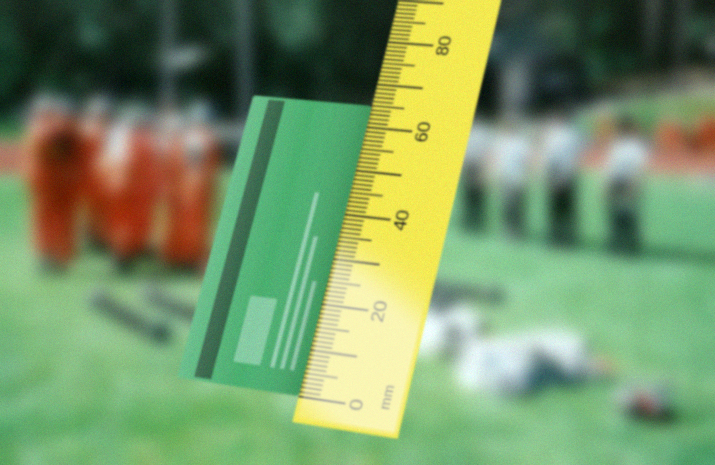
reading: mm 65
